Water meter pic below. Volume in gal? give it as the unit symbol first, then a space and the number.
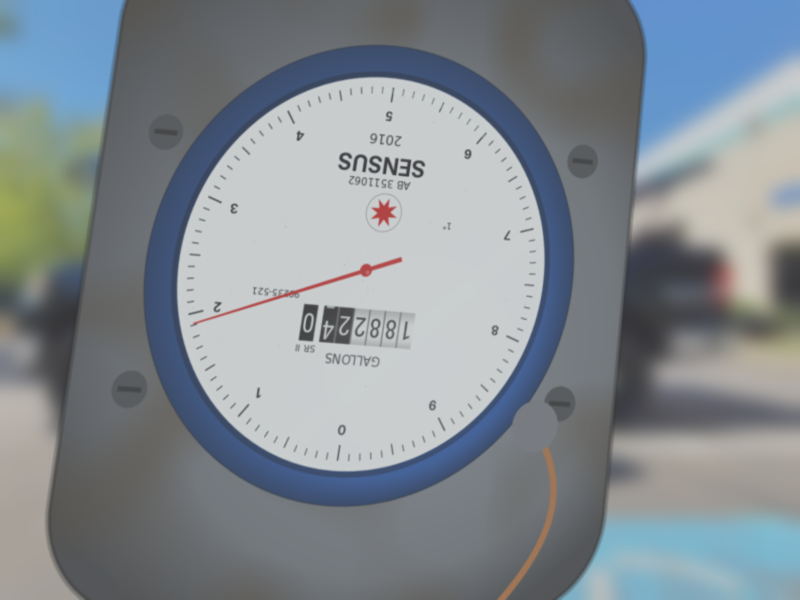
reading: gal 1882241.9
